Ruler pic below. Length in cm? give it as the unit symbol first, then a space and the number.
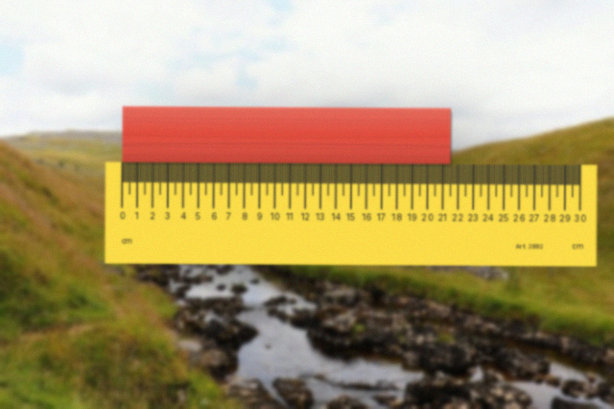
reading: cm 21.5
